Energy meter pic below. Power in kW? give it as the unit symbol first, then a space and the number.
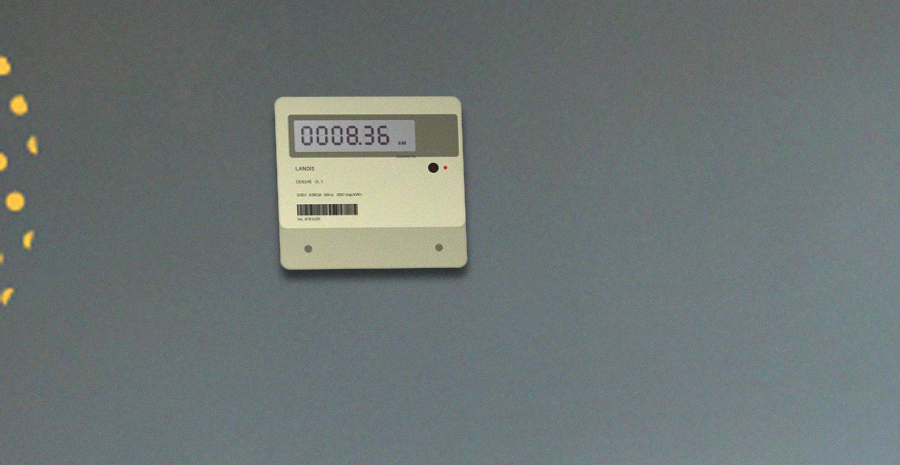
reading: kW 8.36
